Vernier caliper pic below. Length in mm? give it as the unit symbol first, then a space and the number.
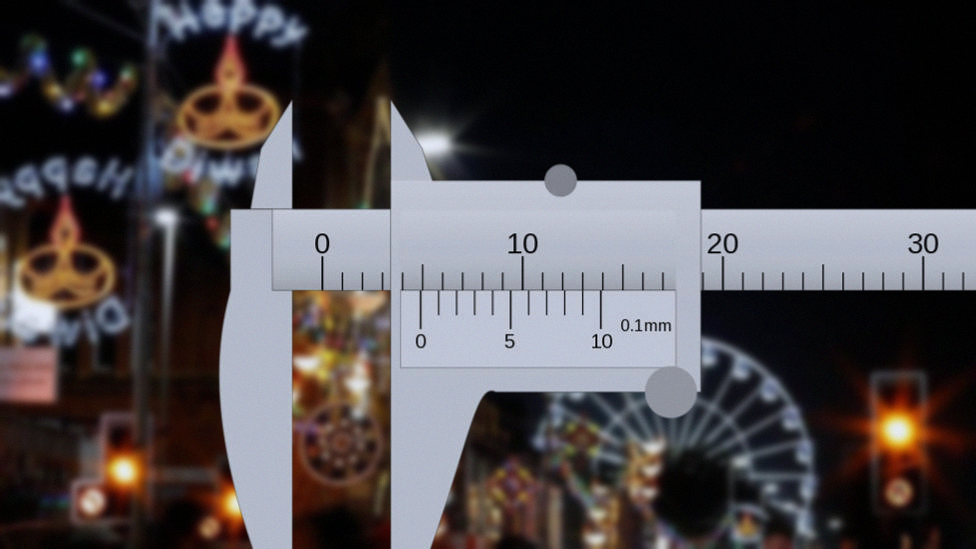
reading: mm 4.9
